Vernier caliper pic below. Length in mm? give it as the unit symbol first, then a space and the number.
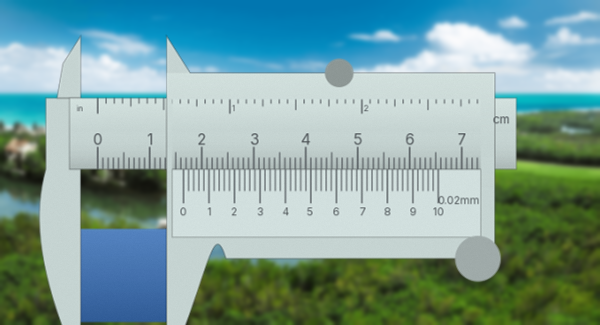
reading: mm 16.5
